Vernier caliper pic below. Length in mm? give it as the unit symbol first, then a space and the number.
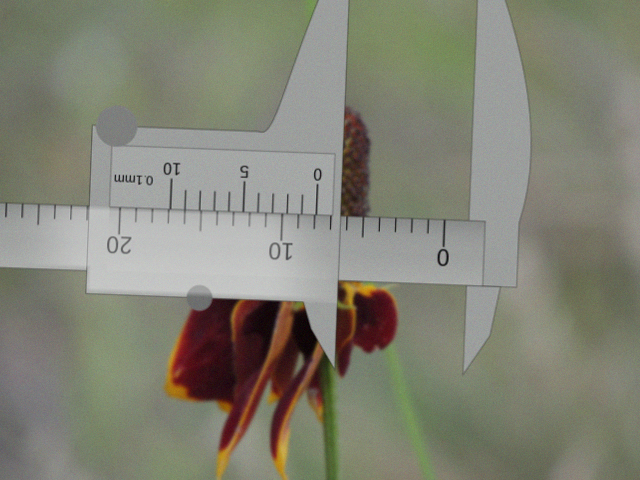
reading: mm 7.9
